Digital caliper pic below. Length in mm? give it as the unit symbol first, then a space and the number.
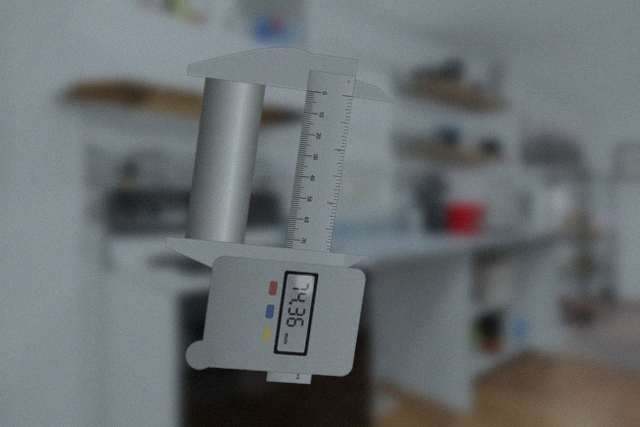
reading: mm 74.36
